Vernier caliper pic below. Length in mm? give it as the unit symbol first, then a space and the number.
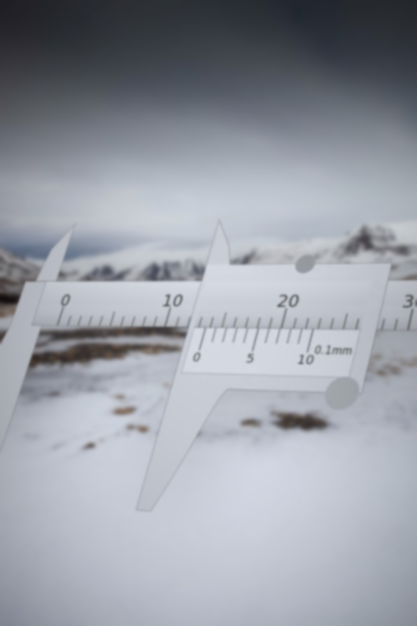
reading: mm 13.6
